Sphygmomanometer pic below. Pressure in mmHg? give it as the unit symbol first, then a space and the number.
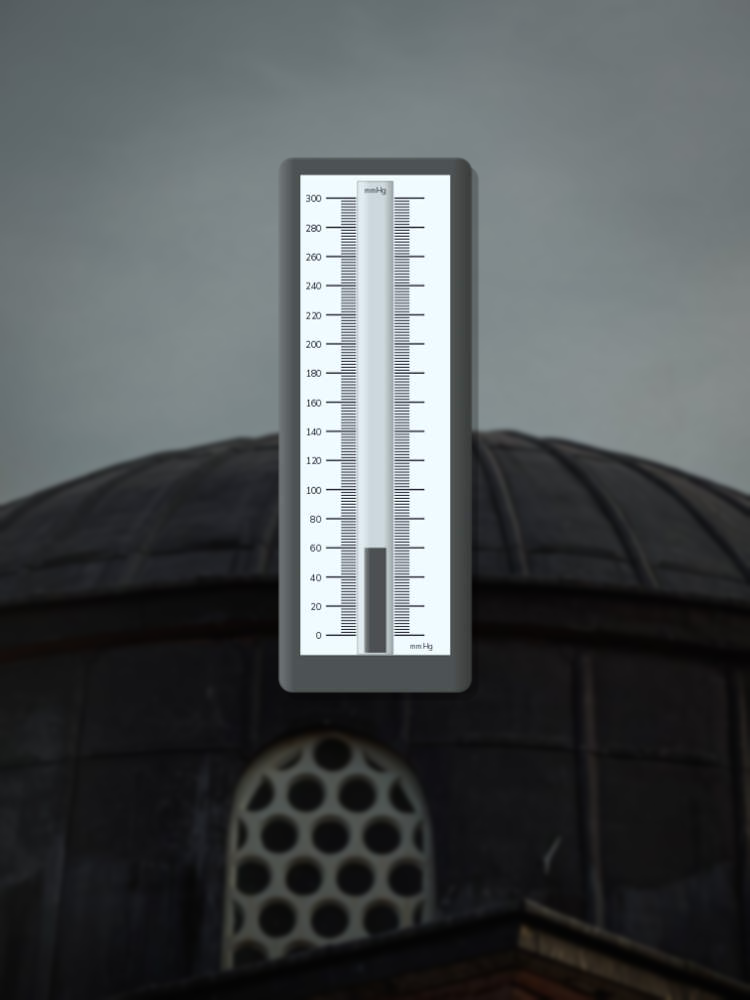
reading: mmHg 60
